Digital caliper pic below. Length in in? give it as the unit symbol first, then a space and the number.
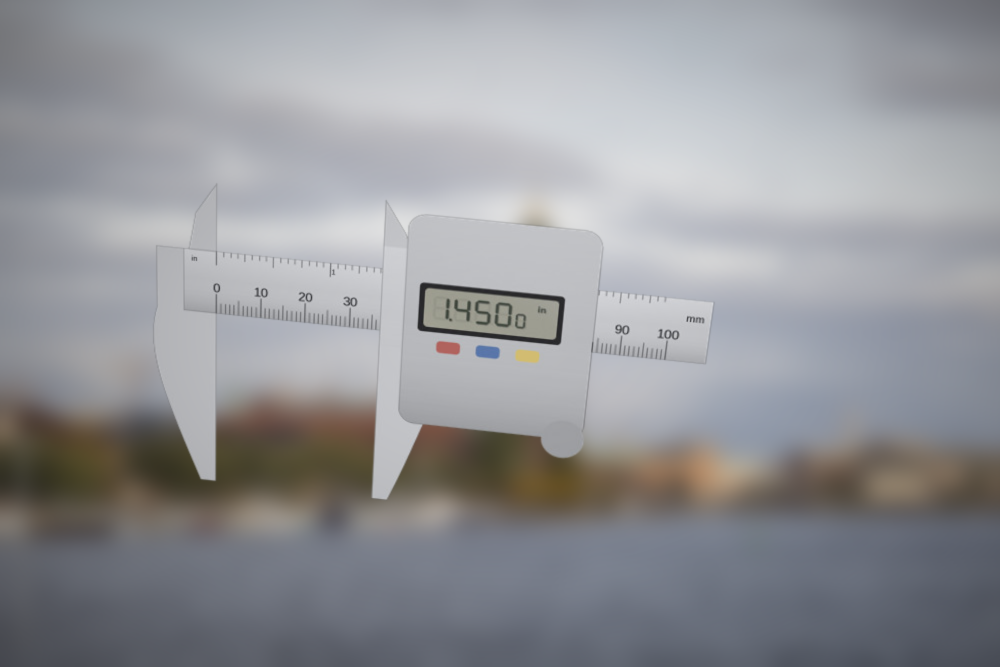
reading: in 1.4500
